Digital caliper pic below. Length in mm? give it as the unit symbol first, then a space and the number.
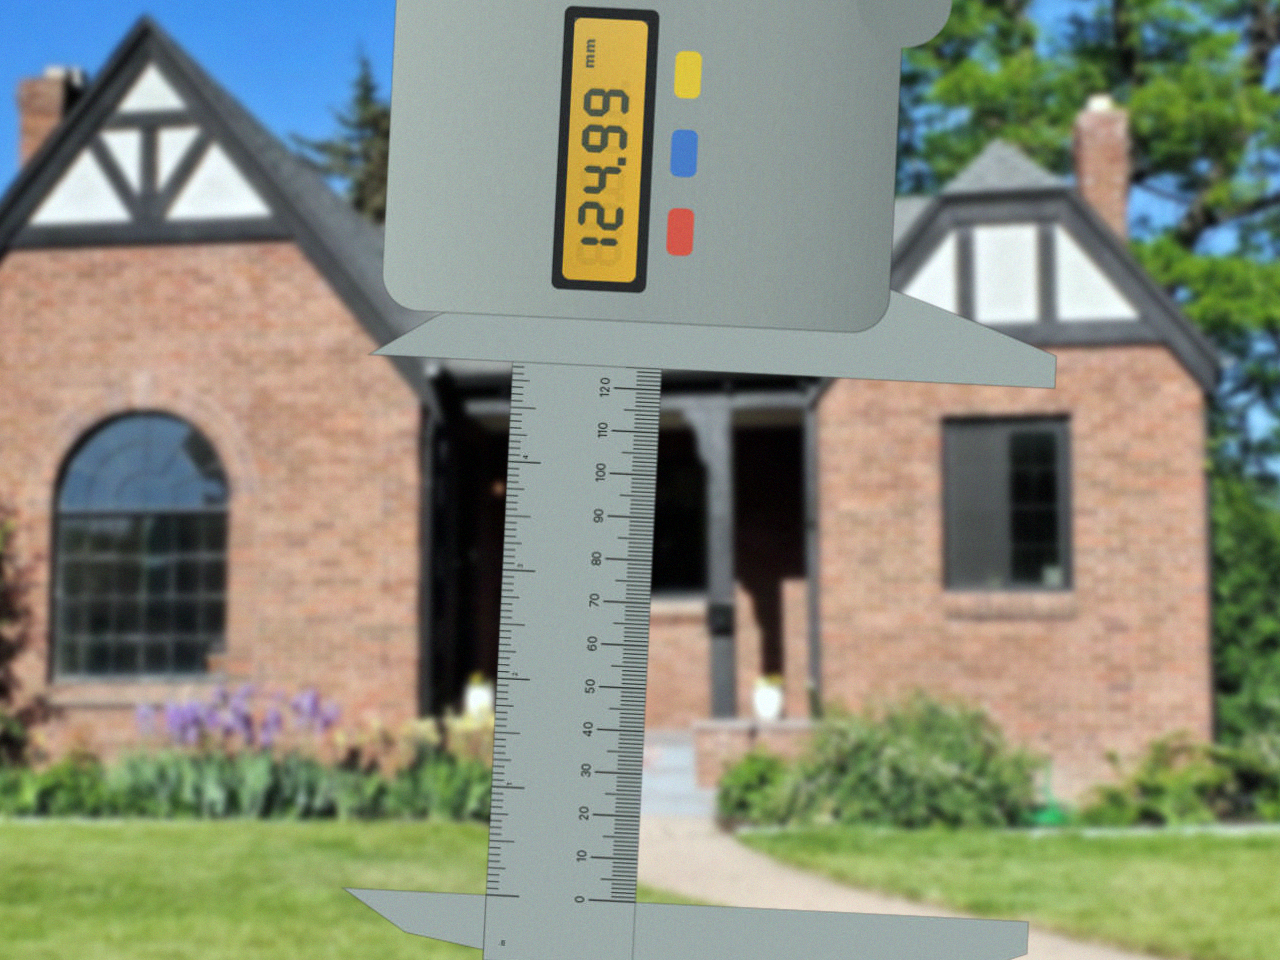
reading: mm 124.99
